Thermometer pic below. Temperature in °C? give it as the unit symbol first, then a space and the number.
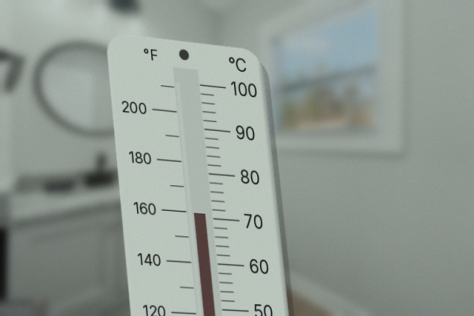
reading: °C 71
